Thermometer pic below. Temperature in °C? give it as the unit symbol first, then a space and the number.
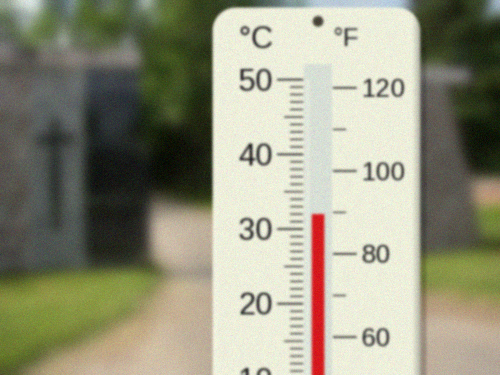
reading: °C 32
